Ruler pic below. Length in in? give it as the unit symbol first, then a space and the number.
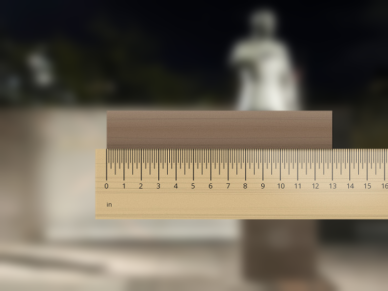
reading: in 13
